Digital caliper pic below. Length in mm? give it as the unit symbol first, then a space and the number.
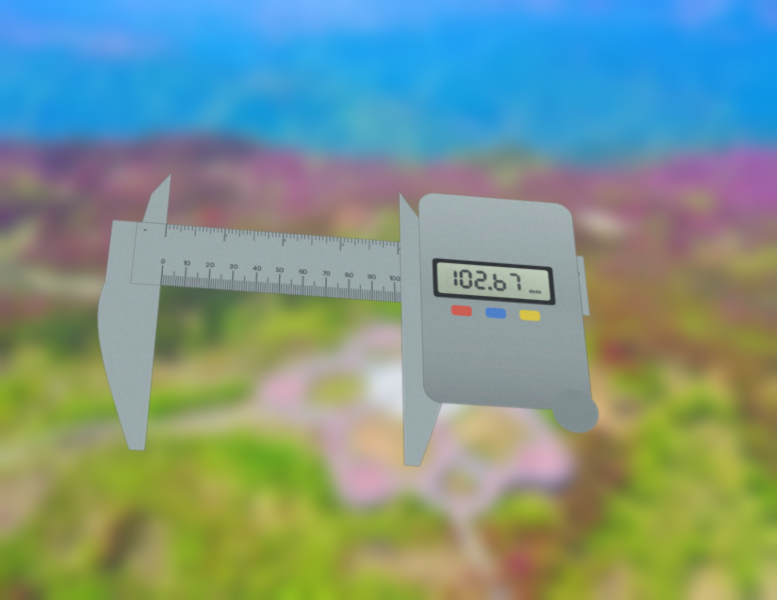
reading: mm 102.67
